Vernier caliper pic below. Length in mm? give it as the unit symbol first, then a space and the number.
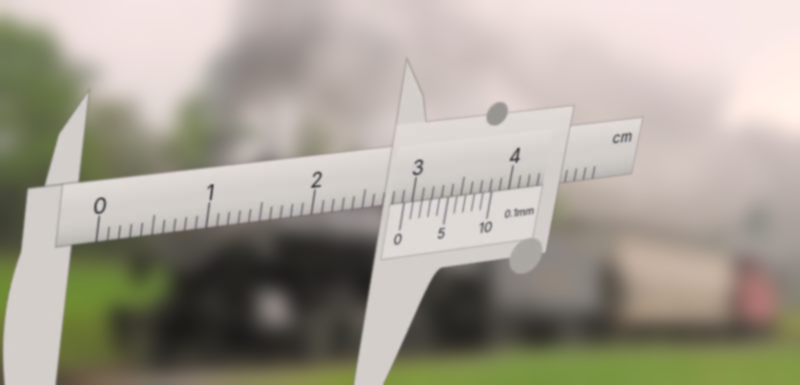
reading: mm 29.2
